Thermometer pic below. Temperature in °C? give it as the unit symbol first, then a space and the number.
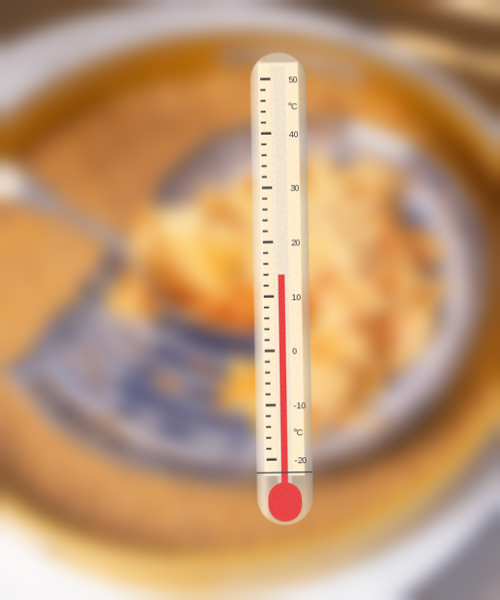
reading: °C 14
